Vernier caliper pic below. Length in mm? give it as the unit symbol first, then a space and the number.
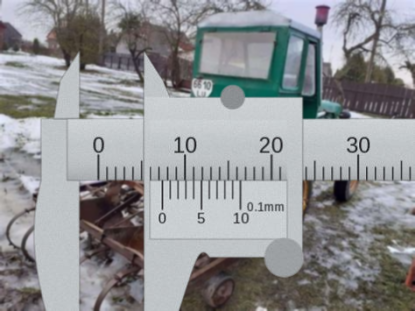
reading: mm 7.4
